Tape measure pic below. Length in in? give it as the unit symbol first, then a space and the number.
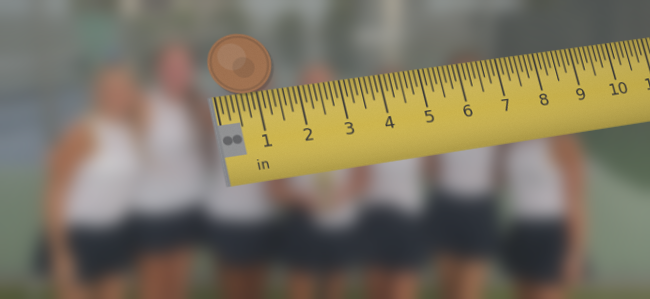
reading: in 1.5
